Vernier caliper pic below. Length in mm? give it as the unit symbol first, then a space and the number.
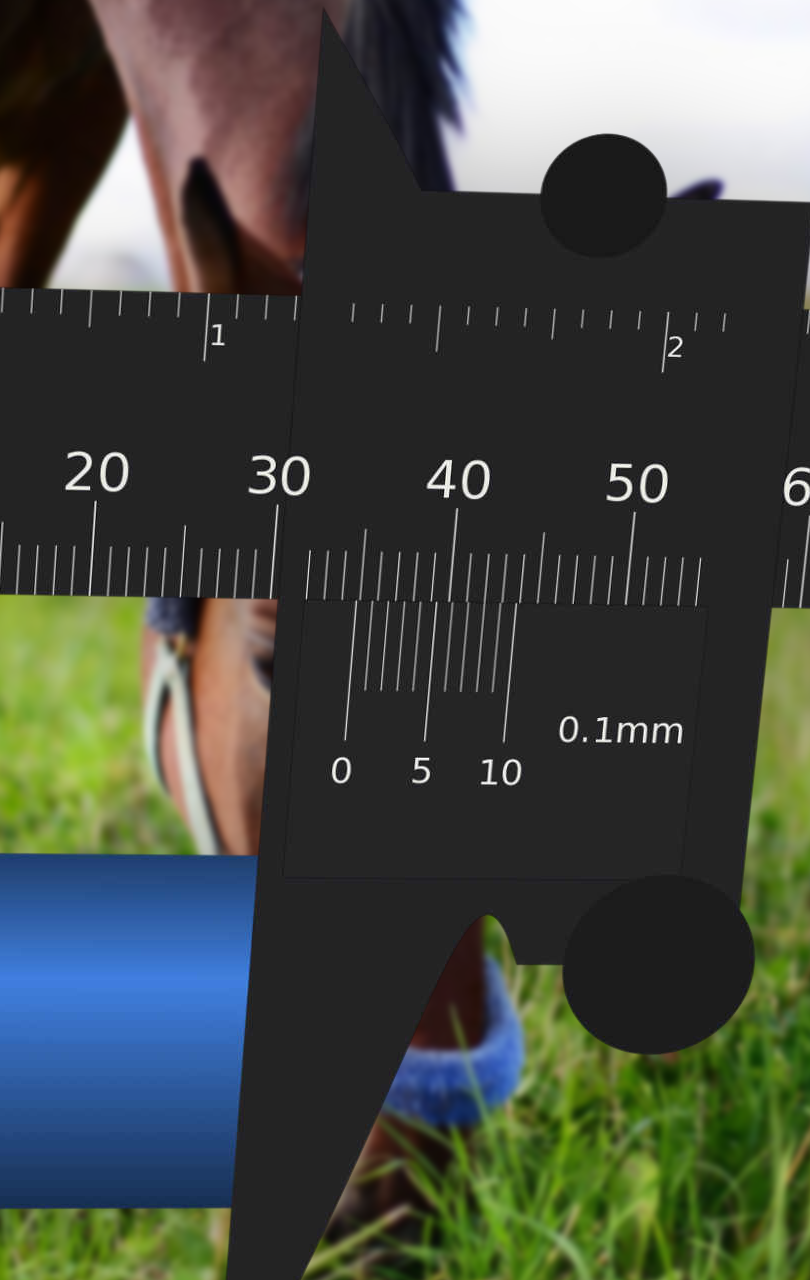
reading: mm 34.8
